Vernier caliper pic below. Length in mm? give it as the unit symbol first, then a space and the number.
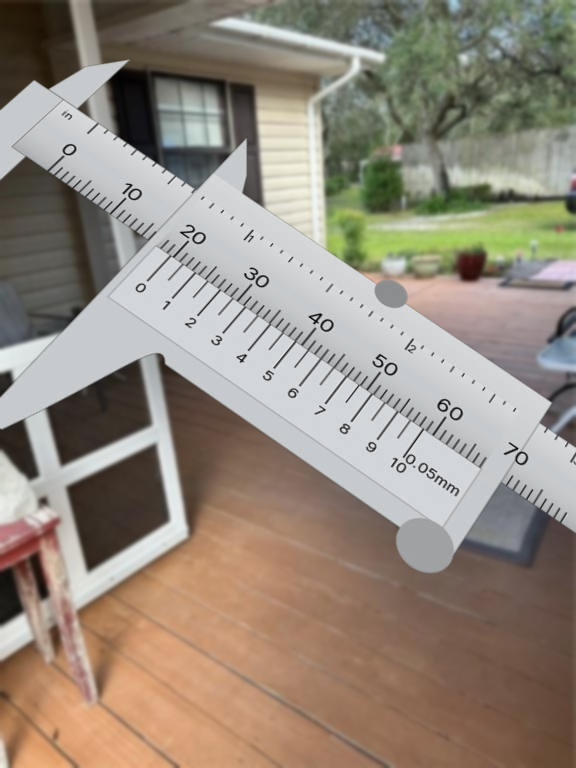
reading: mm 19.6
